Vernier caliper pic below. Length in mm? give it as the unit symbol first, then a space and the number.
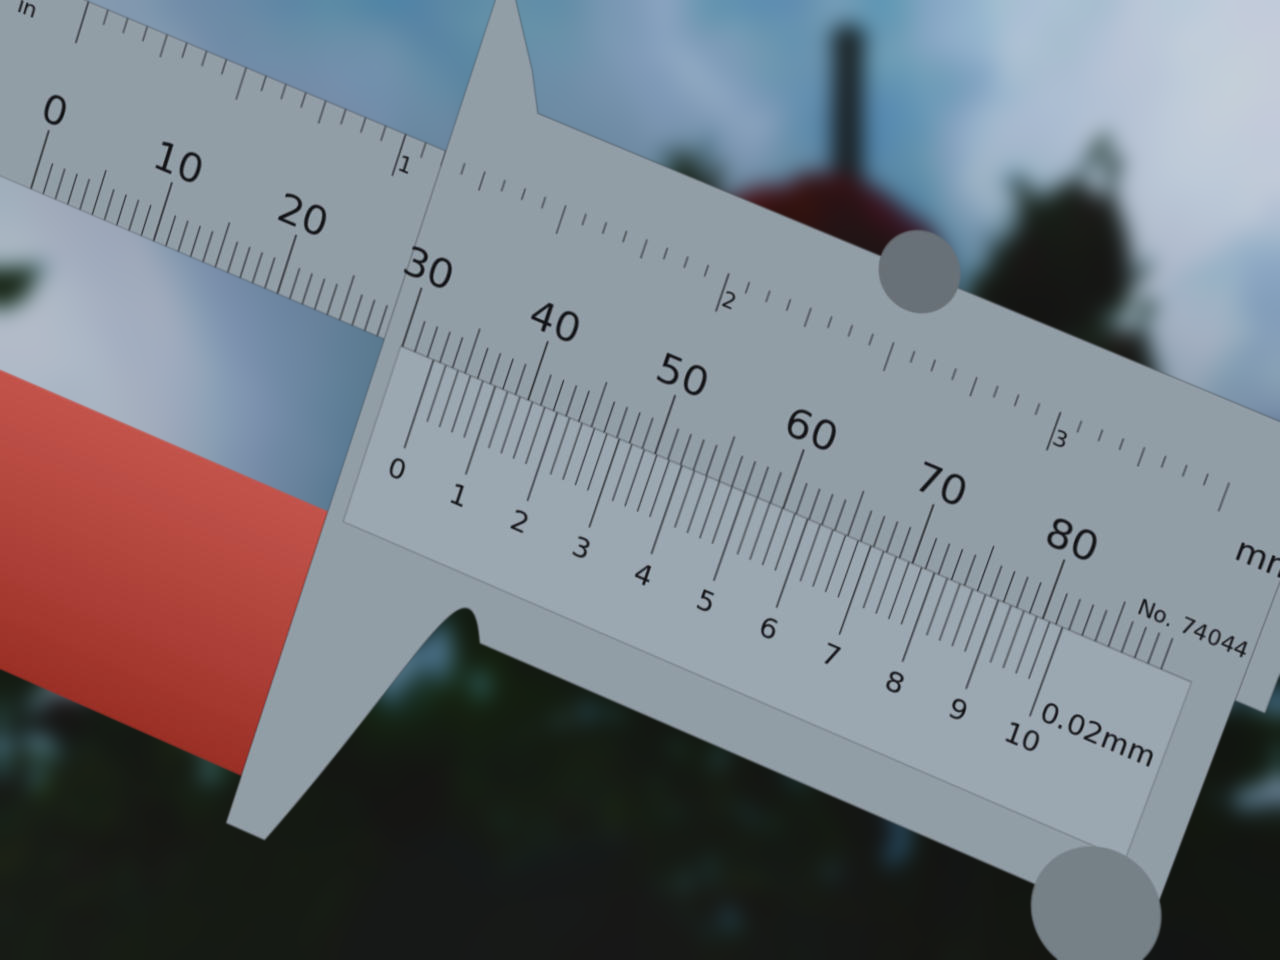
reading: mm 32.5
